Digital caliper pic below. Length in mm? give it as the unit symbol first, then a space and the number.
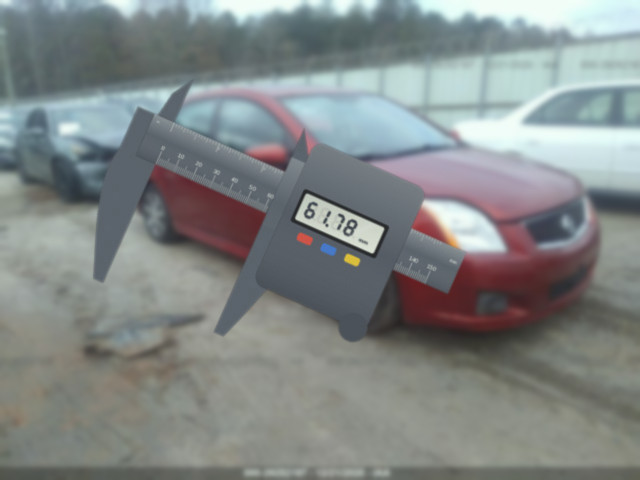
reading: mm 61.78
